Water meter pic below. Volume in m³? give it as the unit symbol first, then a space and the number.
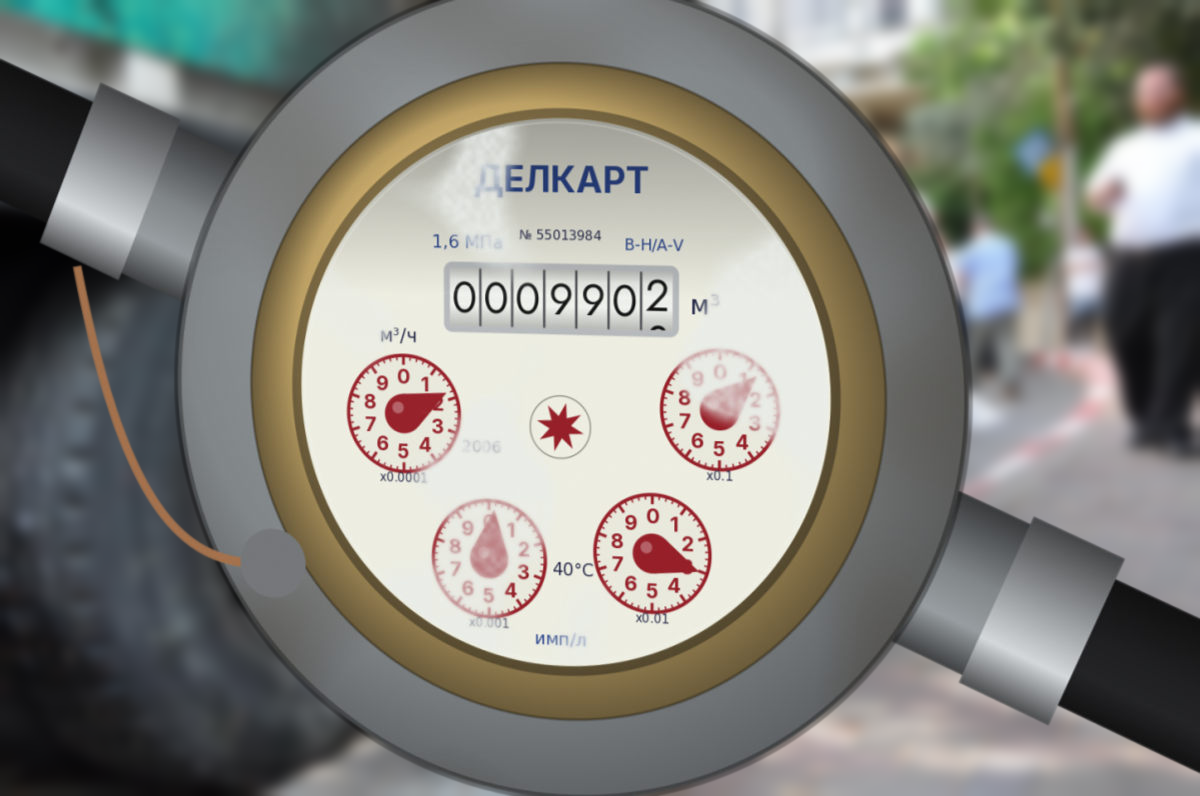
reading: m³ 9902.1301
